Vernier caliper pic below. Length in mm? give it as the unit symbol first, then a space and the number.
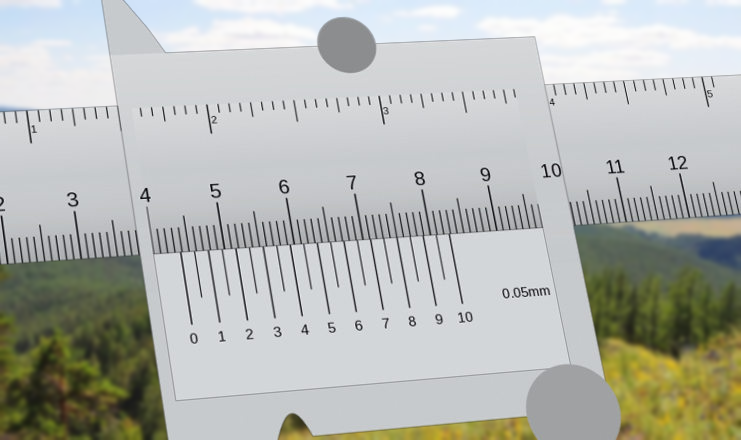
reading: mm 43.8
